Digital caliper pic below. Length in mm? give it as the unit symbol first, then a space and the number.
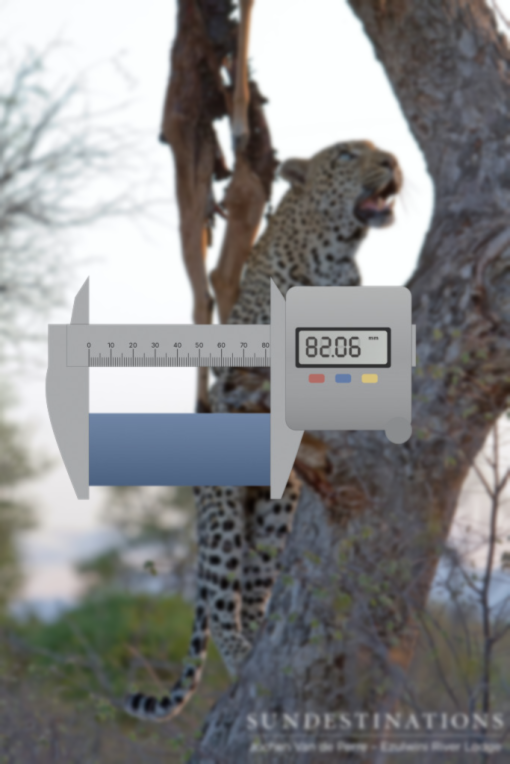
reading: mm 82.06
